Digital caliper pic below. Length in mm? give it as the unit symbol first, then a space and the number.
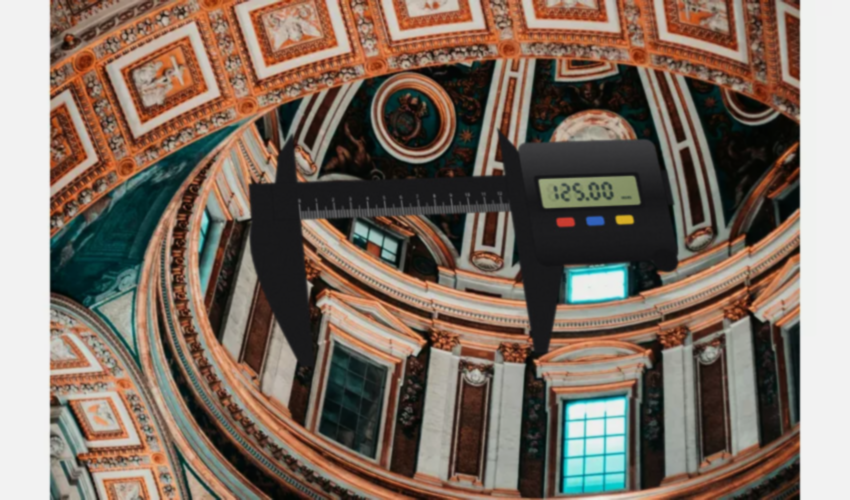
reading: mm 125.00
